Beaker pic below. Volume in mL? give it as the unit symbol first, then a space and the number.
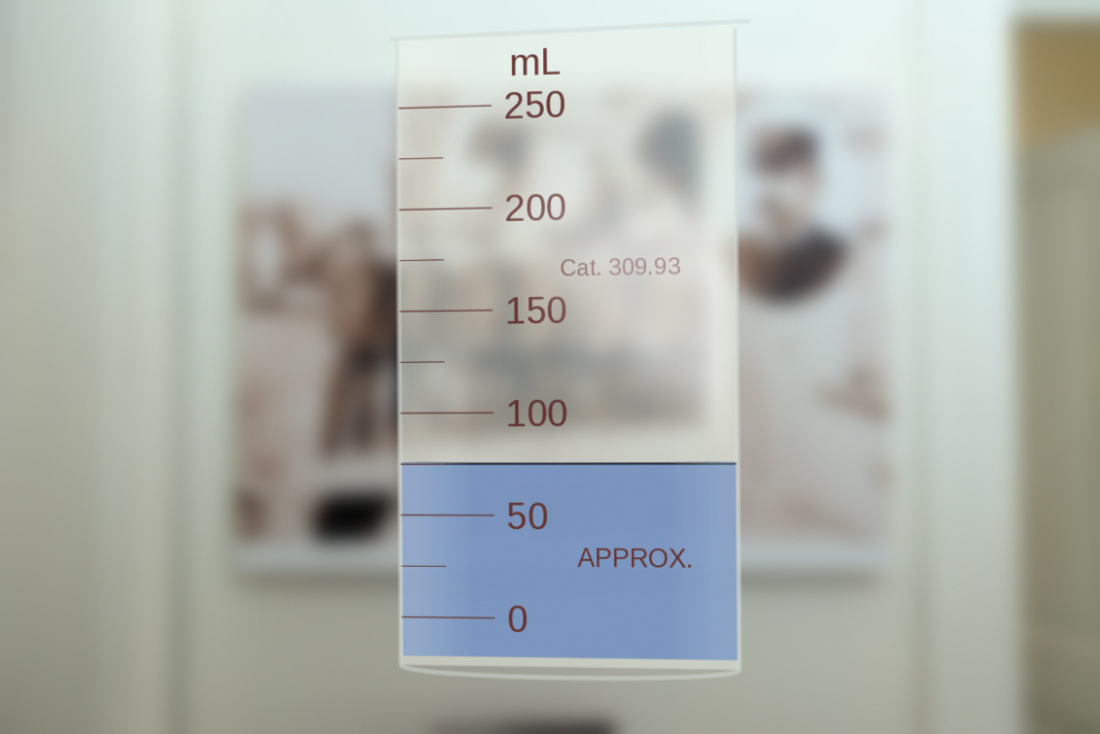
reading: mL 75
